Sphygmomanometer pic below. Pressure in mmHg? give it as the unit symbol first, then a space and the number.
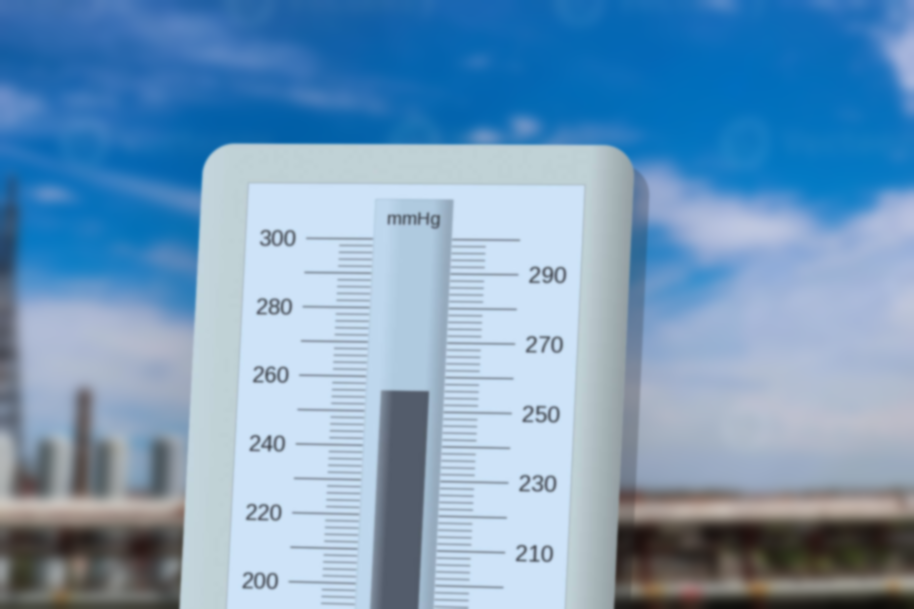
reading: mmHg 256
